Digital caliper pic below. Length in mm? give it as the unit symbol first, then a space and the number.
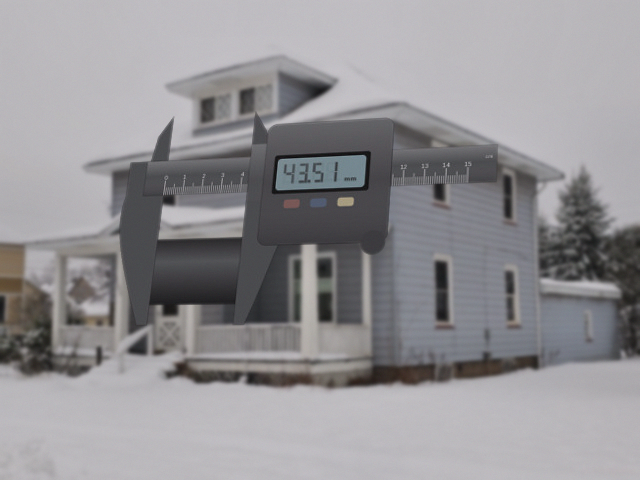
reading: mm 43.51
